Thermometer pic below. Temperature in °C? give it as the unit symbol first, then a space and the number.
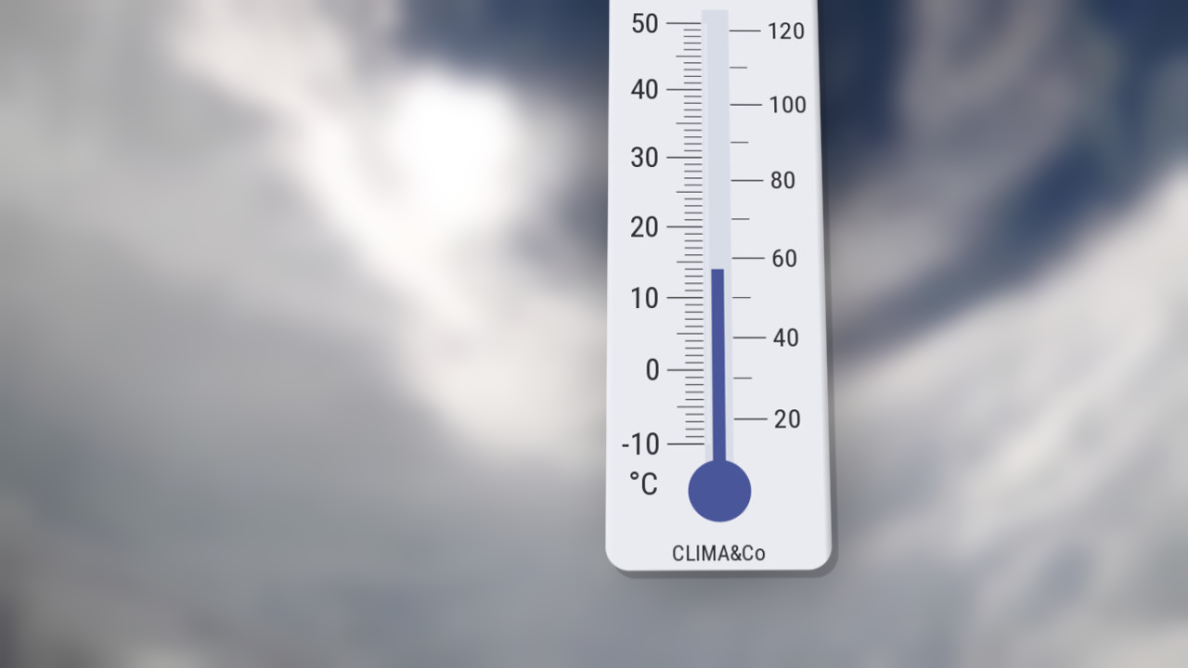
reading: °C 14
